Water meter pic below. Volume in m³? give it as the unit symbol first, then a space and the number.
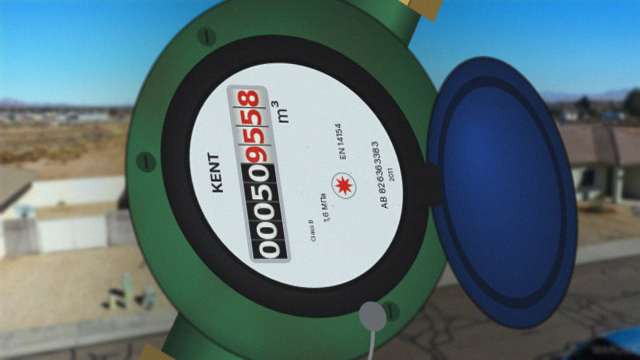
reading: m³ 50.9558
